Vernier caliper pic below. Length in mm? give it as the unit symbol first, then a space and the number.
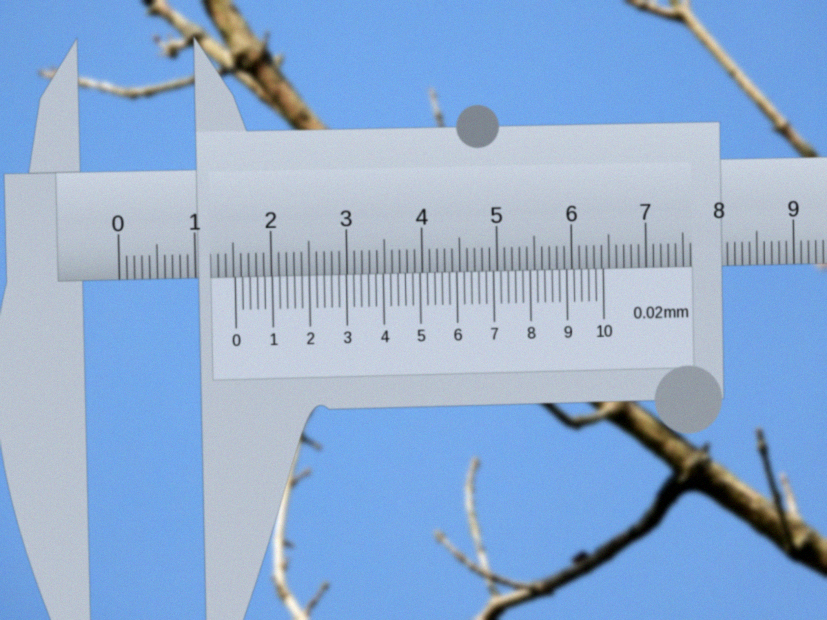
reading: mm 15.2
